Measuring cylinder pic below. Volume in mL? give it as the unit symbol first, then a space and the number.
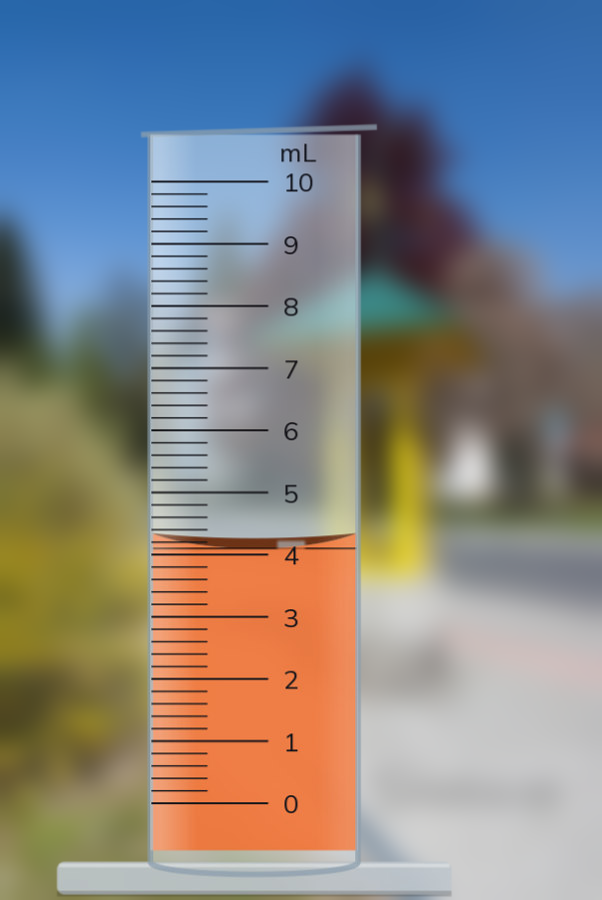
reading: mL 4.1
